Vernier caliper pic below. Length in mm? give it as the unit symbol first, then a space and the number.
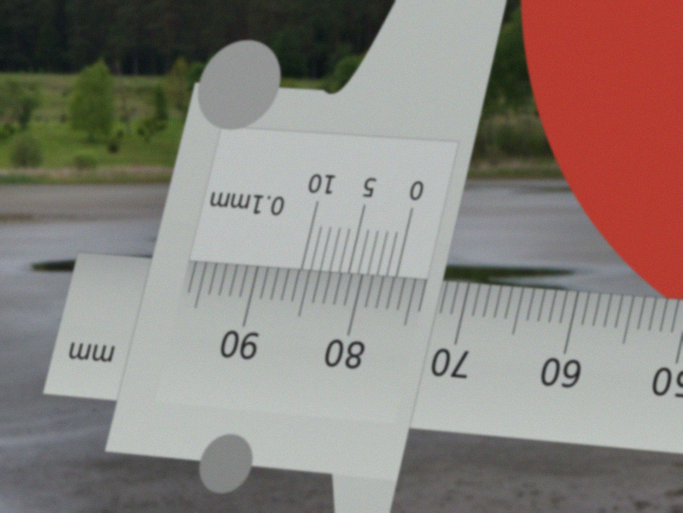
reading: mm 76.8
